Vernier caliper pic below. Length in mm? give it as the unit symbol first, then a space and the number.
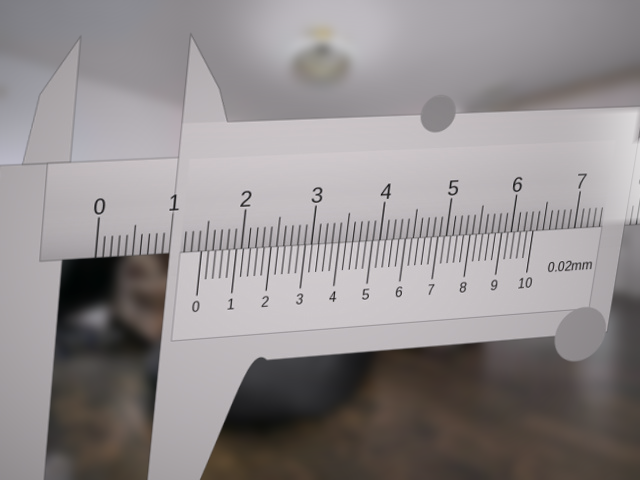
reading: mm 14.4
